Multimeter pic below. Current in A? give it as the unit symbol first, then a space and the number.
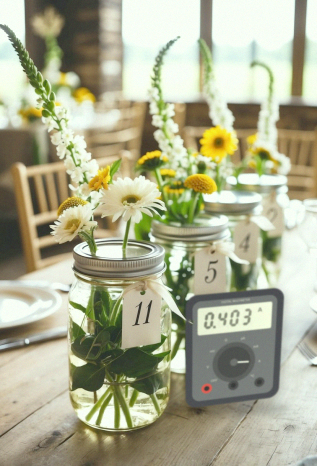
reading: A 0.403
